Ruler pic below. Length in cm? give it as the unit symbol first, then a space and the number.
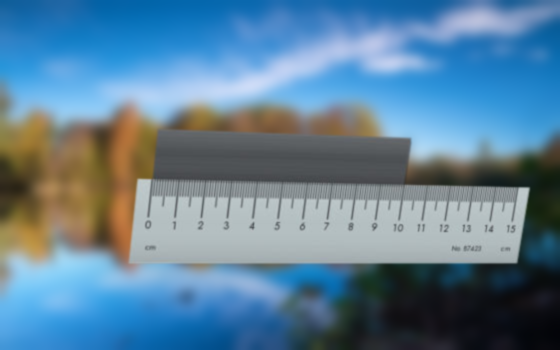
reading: cm 10
